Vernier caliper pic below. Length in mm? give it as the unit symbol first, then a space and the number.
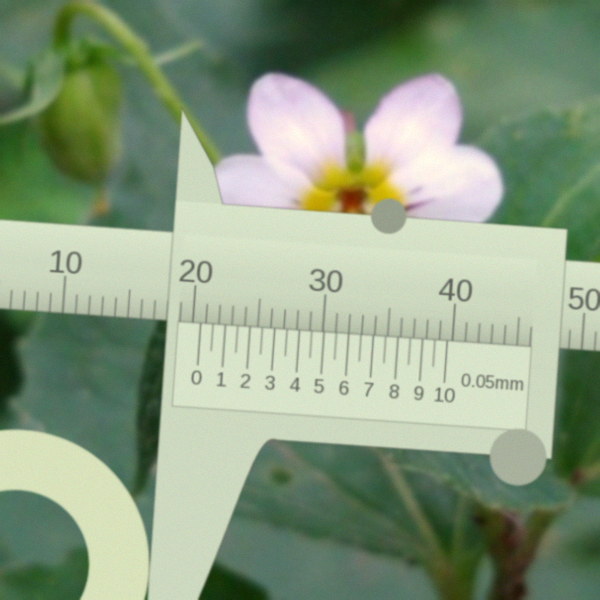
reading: mm 20.6
